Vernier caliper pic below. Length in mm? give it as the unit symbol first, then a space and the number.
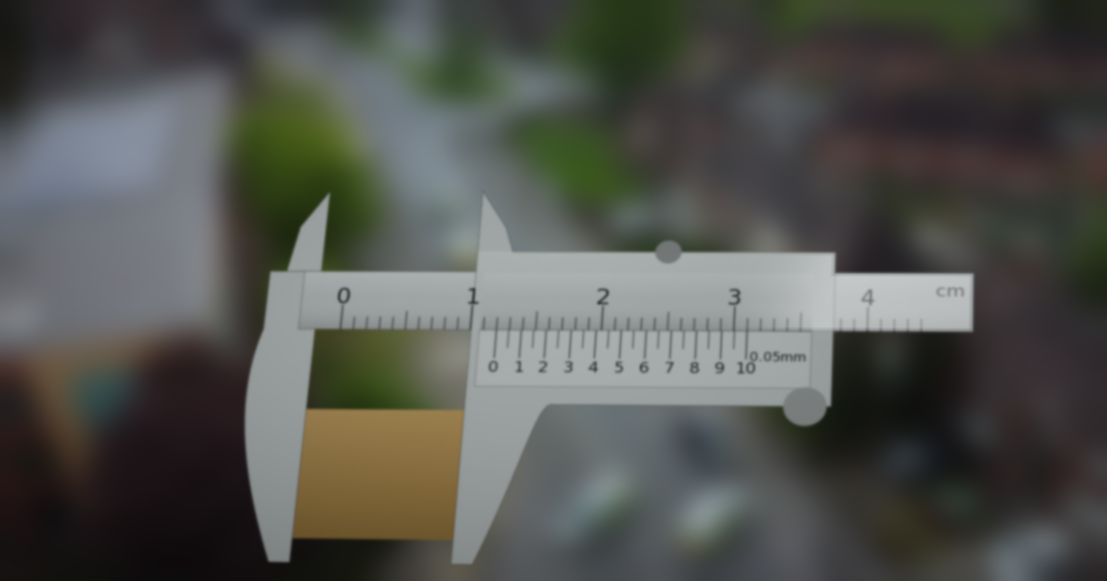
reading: mm 12.0
